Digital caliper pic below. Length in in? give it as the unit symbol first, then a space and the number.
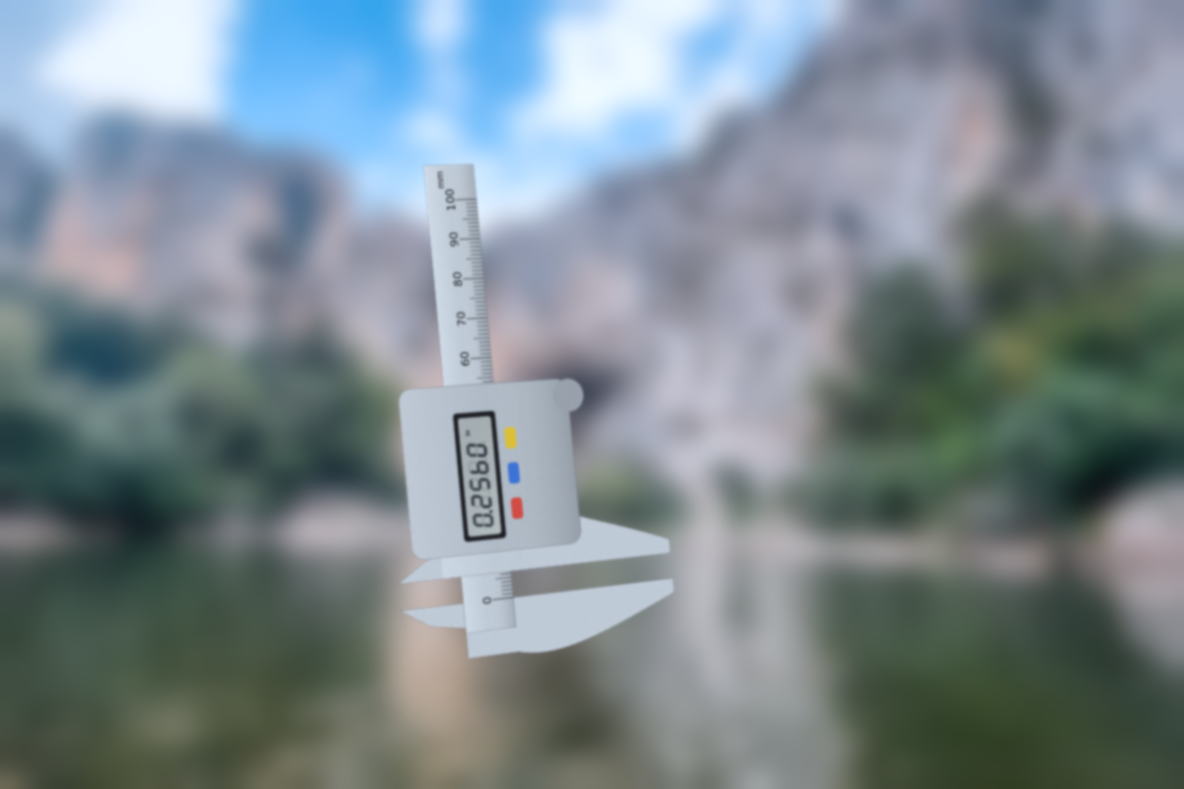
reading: in 0.2560
